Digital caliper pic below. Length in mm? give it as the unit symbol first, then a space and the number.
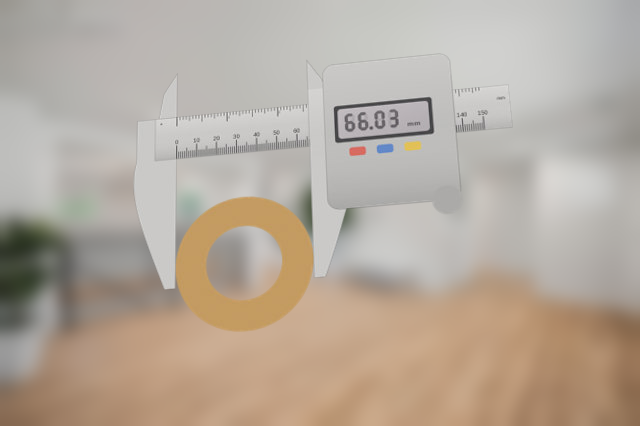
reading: mm 66.03
